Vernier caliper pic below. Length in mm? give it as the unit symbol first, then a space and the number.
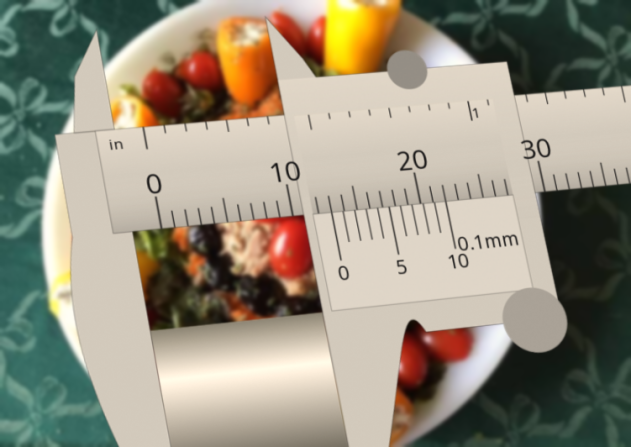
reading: mm 13.0
